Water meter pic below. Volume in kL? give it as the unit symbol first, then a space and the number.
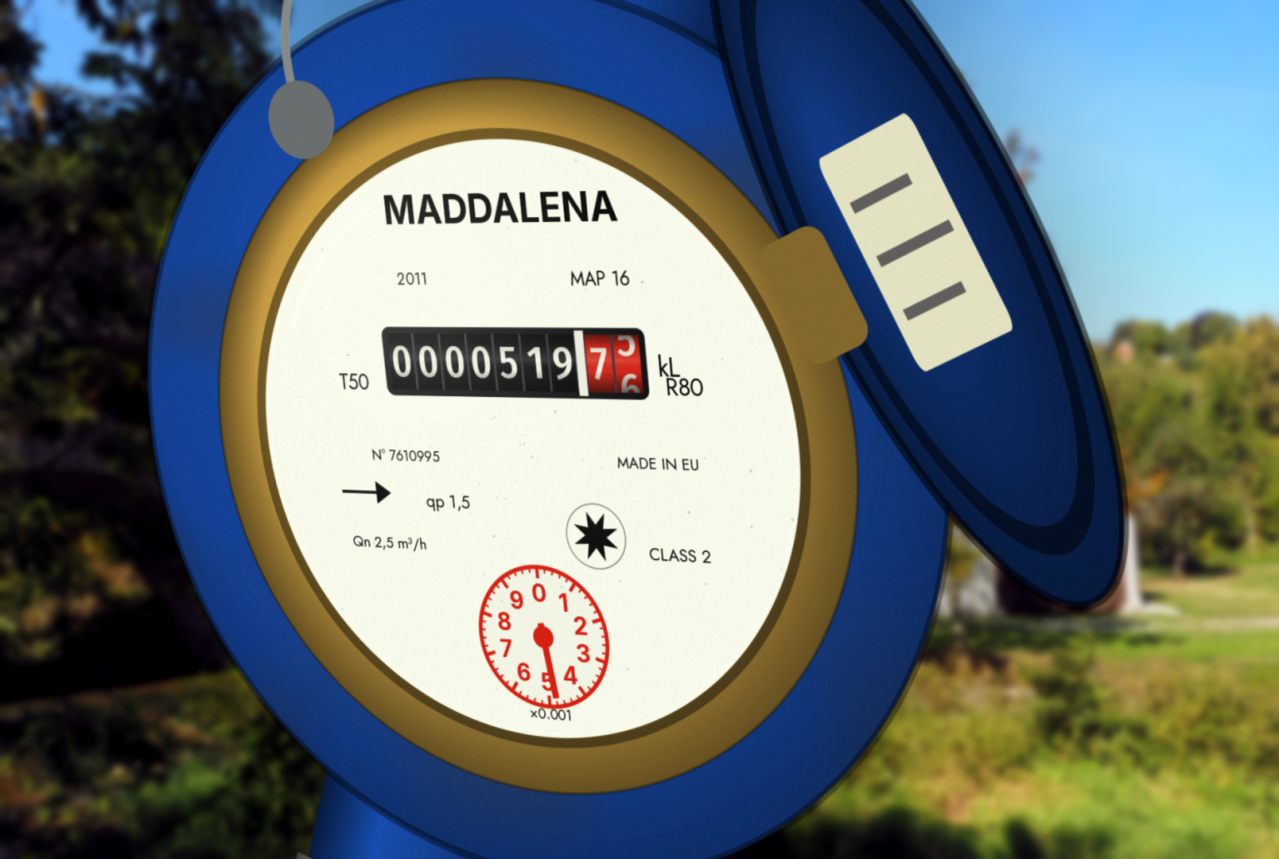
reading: kL 519.754
